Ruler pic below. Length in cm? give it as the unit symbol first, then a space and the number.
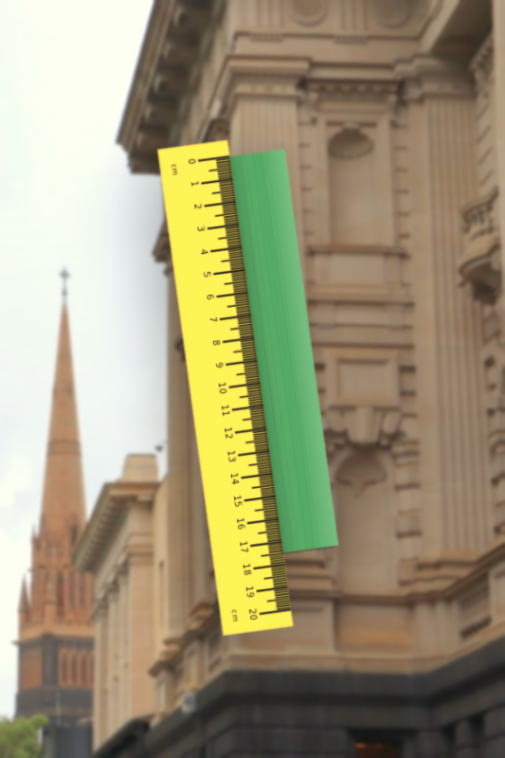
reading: cm 17.5
